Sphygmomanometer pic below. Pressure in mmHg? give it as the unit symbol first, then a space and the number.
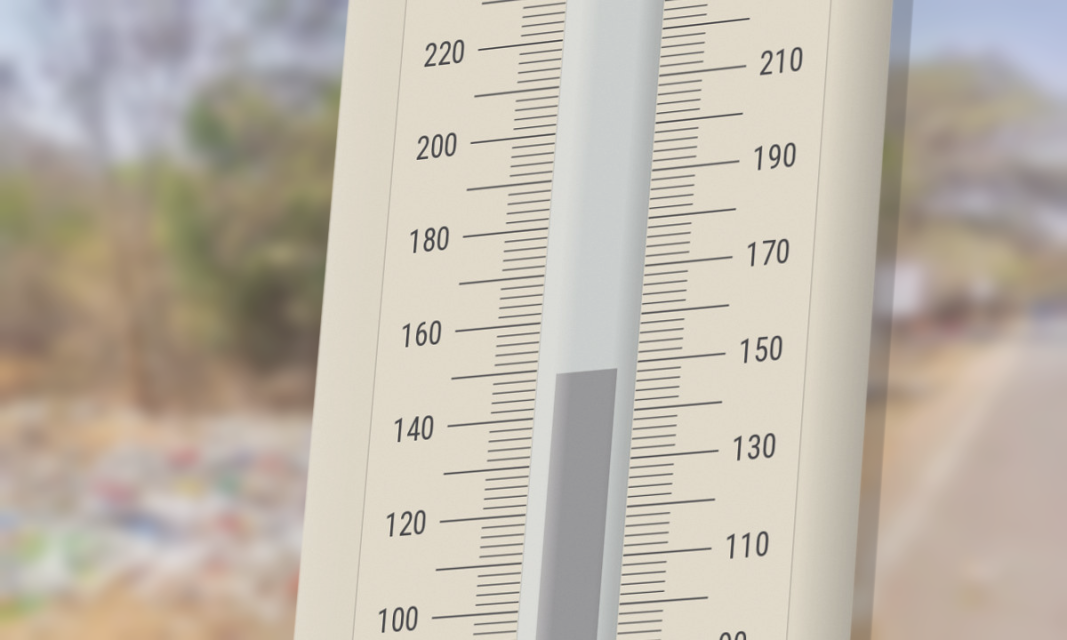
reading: mmHg 149
